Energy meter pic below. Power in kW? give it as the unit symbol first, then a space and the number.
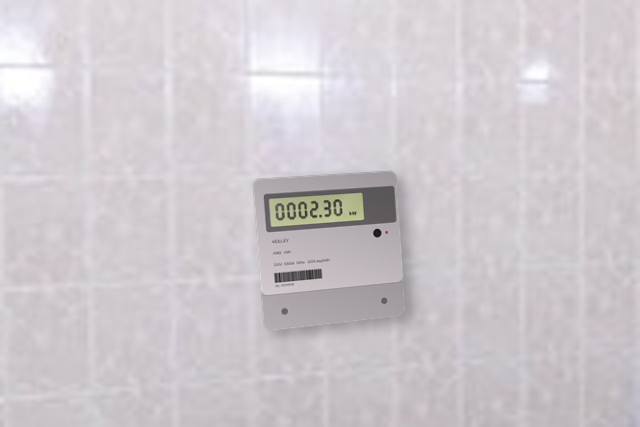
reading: kW 2.30
